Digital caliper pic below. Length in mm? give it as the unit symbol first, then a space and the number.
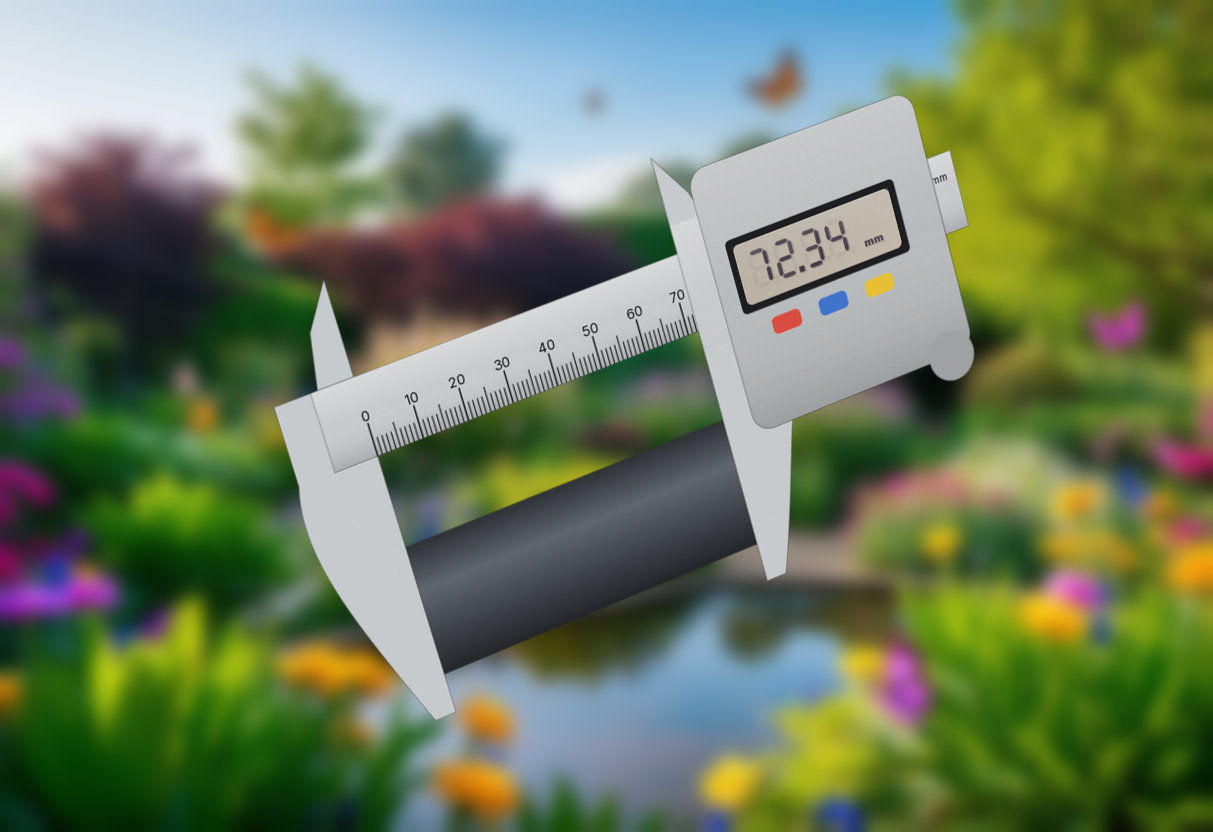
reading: mm 72.34
